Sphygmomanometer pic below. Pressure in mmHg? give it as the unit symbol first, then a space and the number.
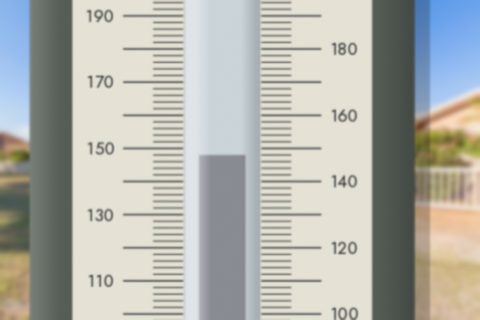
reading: mmHg 148
